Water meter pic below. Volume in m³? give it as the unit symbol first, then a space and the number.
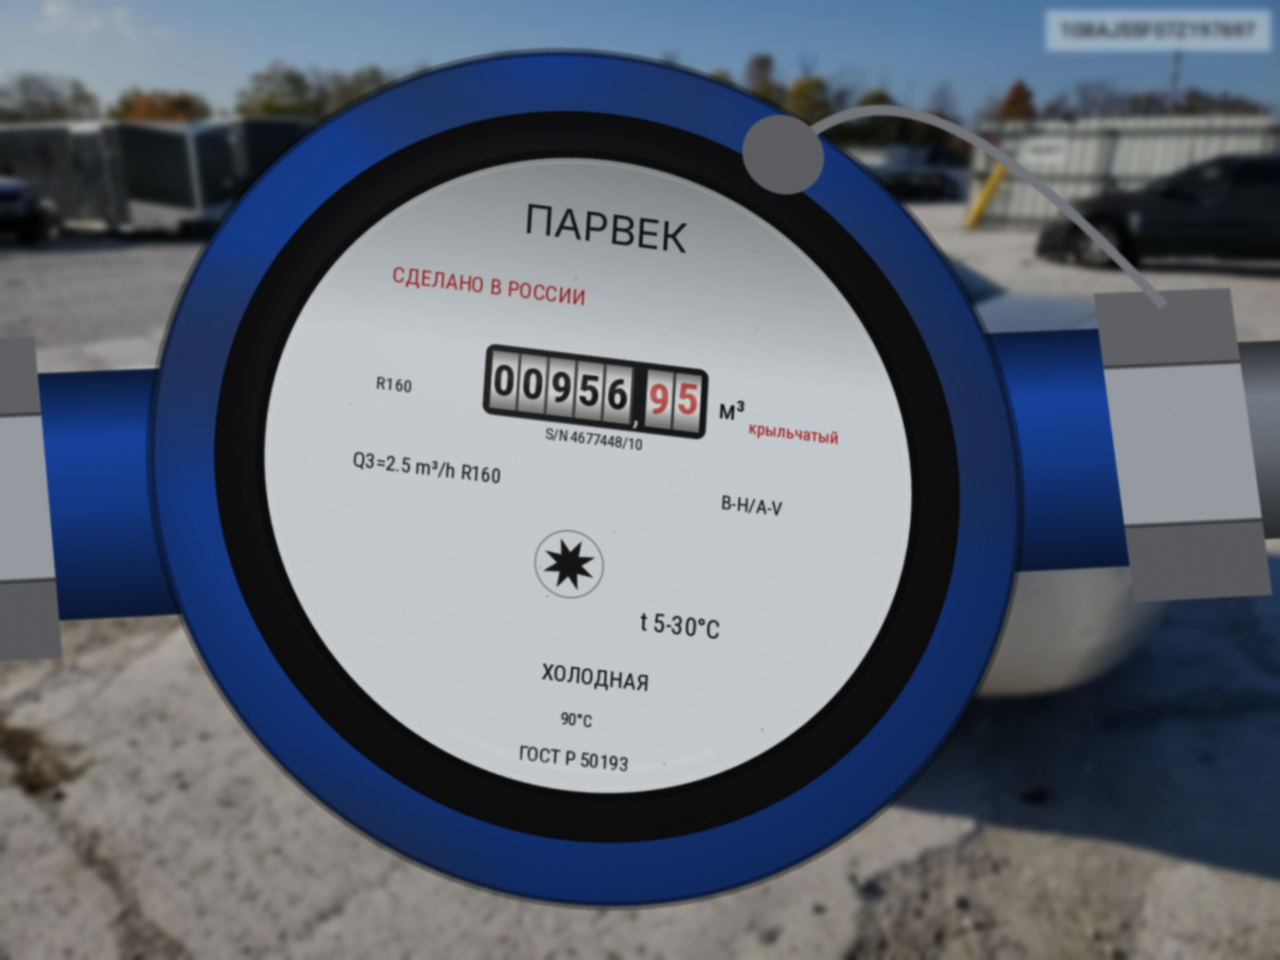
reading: m³ 956.95
